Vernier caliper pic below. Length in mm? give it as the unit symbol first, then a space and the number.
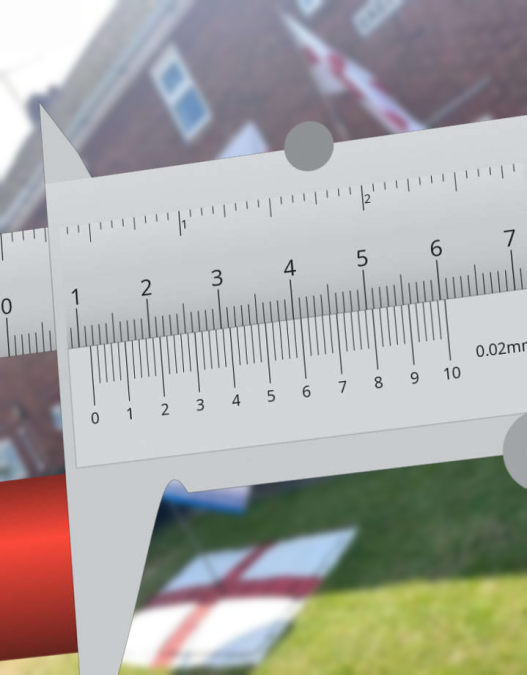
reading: mm 11.6
